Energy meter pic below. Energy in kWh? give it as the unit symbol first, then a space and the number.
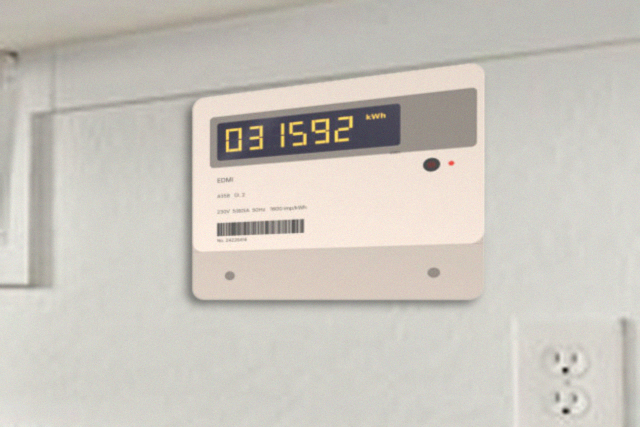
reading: kWh 31592
